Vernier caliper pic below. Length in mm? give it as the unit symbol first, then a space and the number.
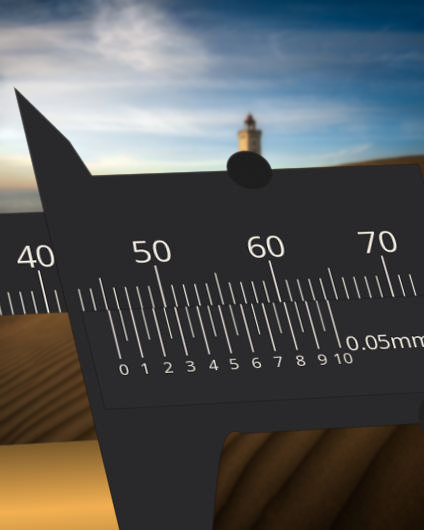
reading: mm 45.1
